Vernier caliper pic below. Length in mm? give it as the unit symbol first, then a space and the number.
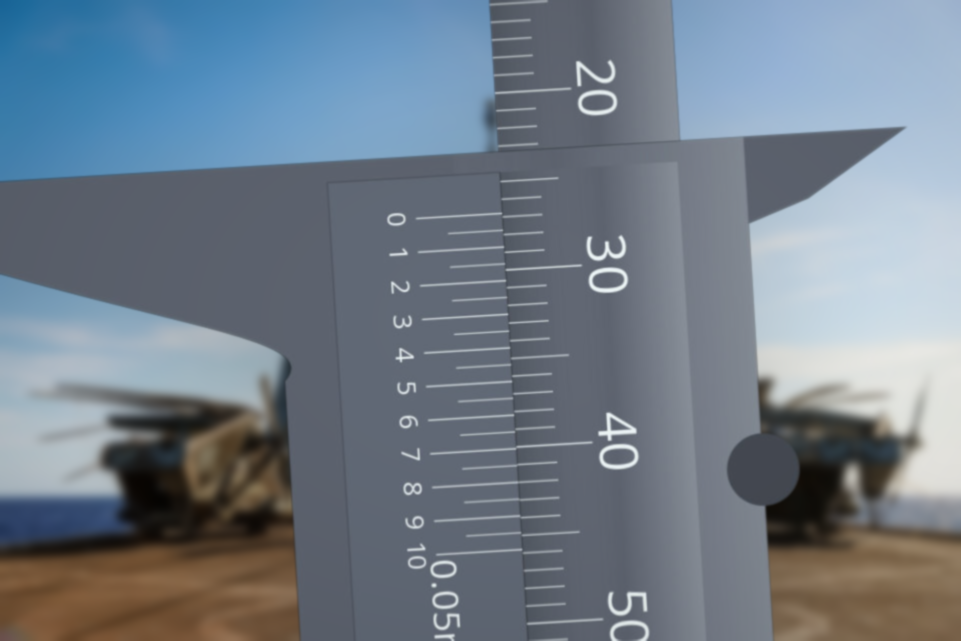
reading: mm 26.8
